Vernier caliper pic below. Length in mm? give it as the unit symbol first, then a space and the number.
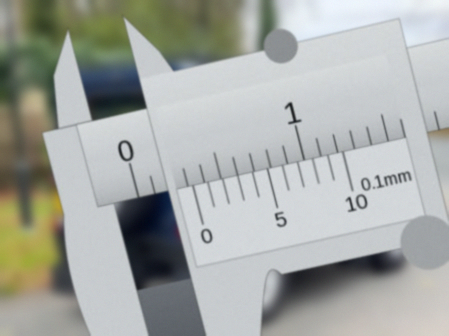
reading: mm 3.3
